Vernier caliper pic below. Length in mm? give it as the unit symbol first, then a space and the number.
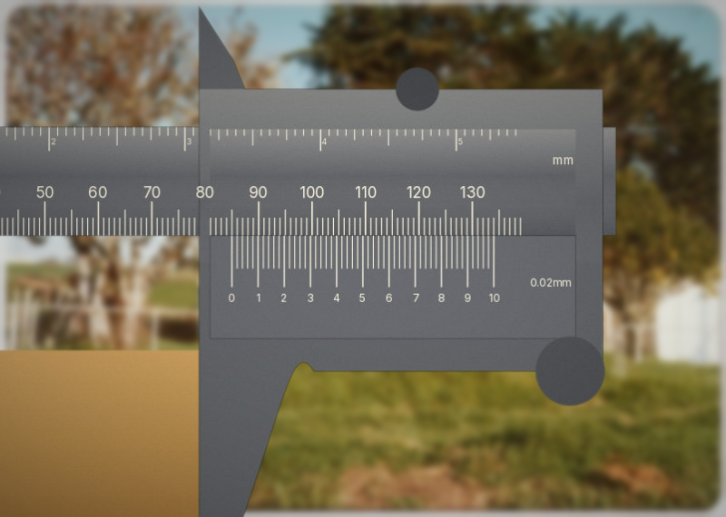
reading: mm 85.0
